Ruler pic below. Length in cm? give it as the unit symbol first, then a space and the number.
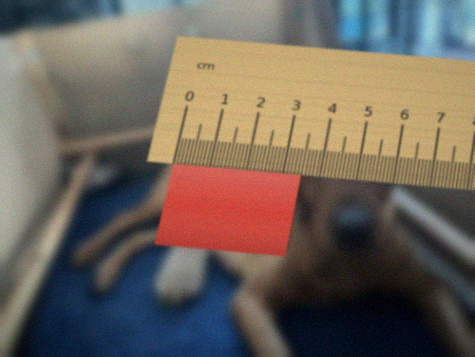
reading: cm 3.5
